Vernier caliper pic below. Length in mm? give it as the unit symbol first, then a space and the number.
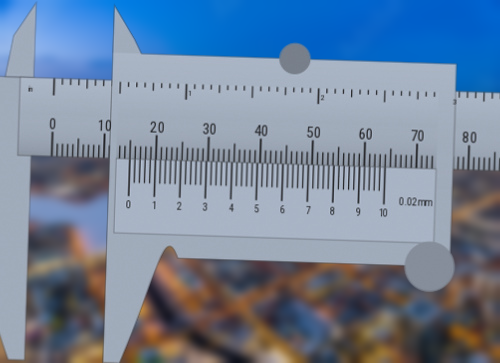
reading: mm 15.0
